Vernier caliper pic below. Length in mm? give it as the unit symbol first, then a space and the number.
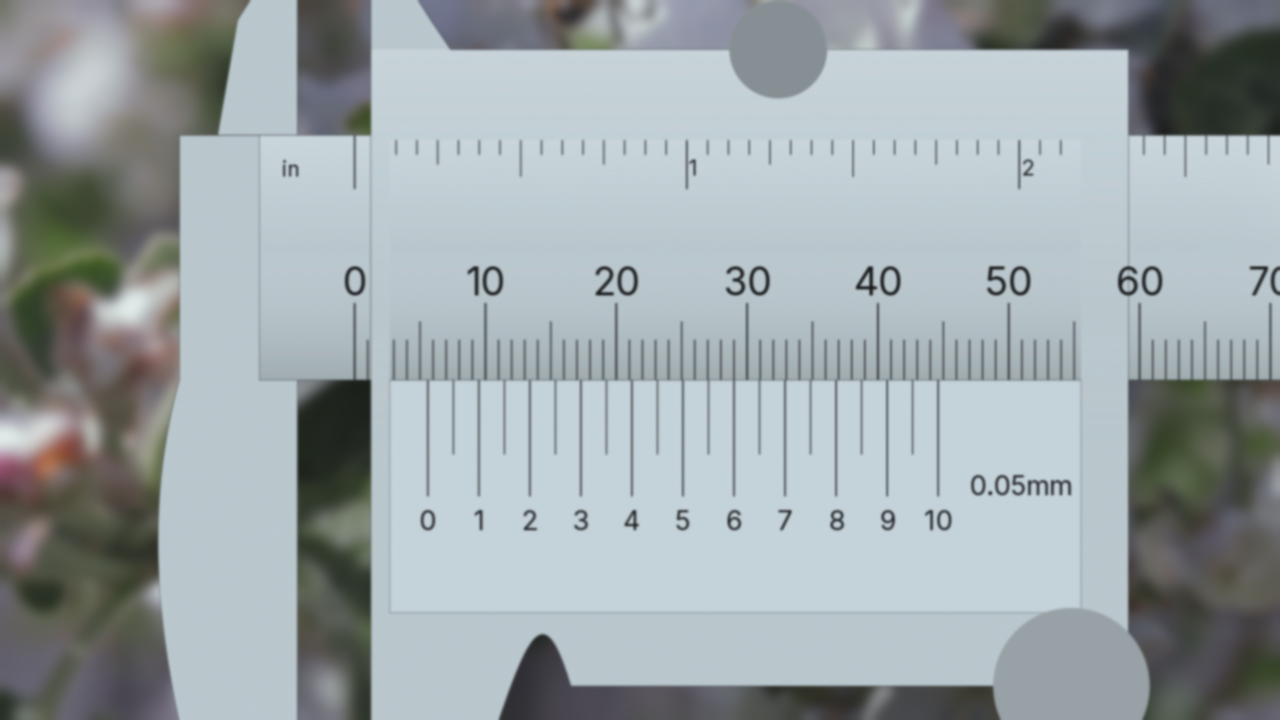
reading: mm 5.6
